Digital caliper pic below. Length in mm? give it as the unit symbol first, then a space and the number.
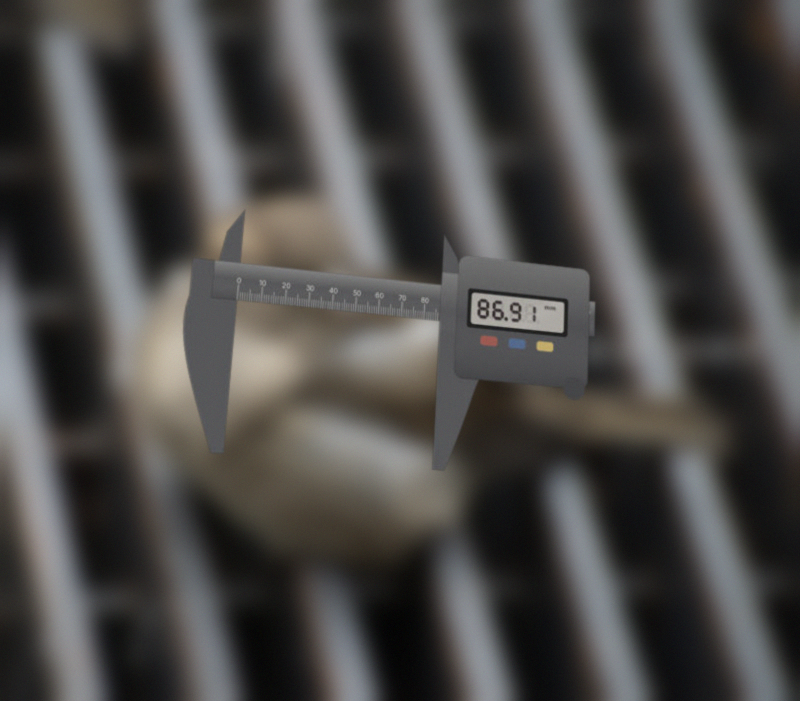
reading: mm 86.91
